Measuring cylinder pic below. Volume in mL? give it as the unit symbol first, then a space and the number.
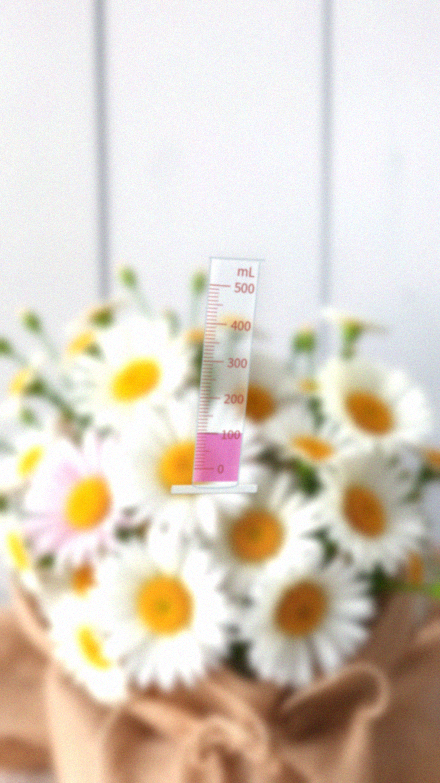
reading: mL 100
